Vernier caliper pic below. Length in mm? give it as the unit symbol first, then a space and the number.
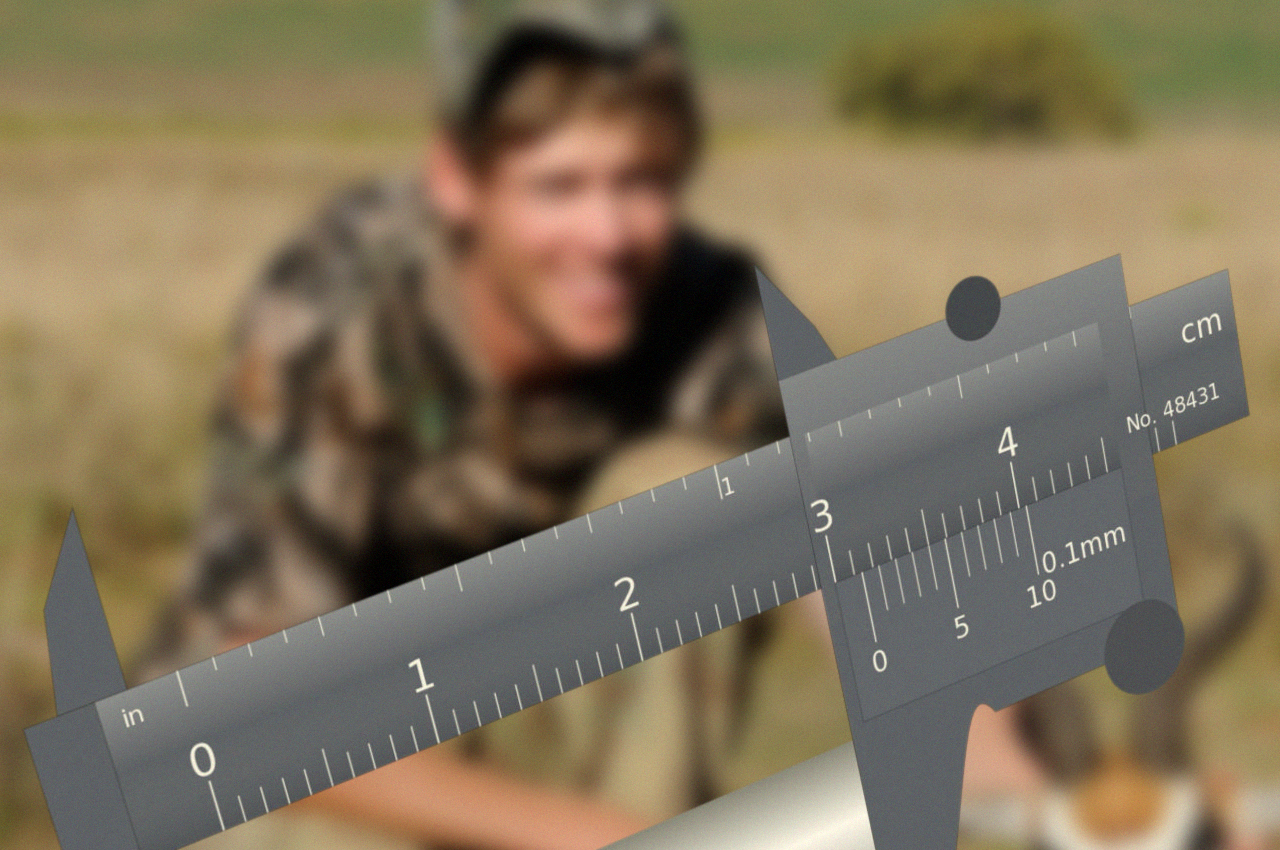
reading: mm 31.4
